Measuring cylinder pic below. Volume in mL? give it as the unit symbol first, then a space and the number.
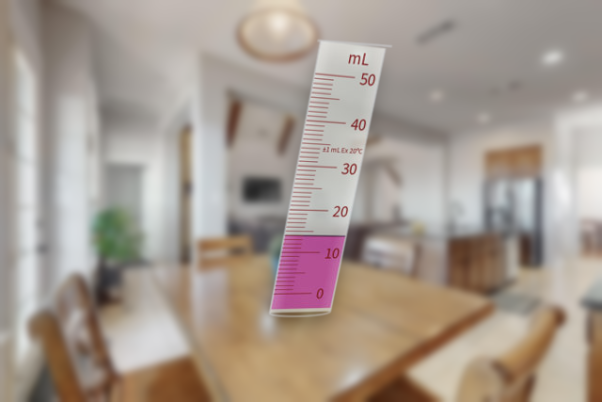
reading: mL 14
